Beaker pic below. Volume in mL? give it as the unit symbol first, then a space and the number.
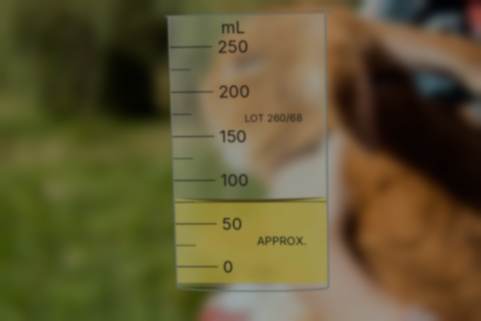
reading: mL 75
